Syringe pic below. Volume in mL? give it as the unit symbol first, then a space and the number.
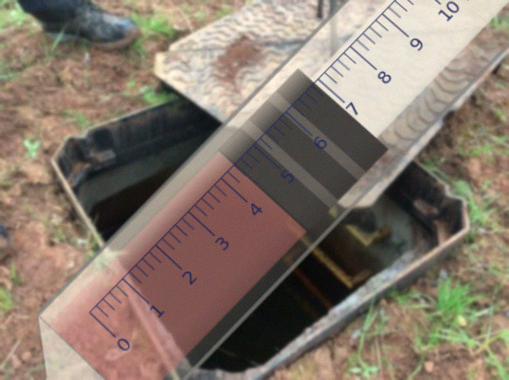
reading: mL 4.4
